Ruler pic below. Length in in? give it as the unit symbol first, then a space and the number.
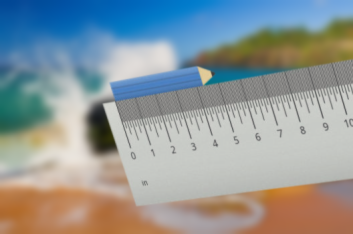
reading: in 5
